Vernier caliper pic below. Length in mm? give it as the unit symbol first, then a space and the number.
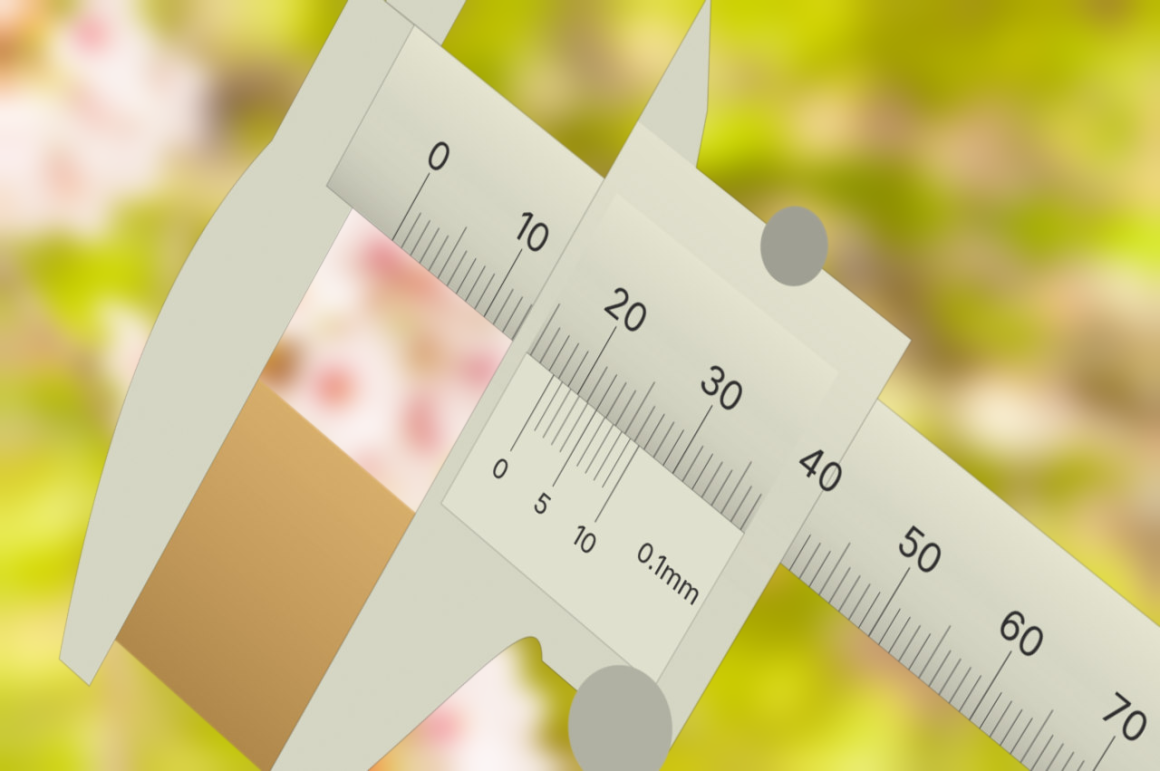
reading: mm 17.5
